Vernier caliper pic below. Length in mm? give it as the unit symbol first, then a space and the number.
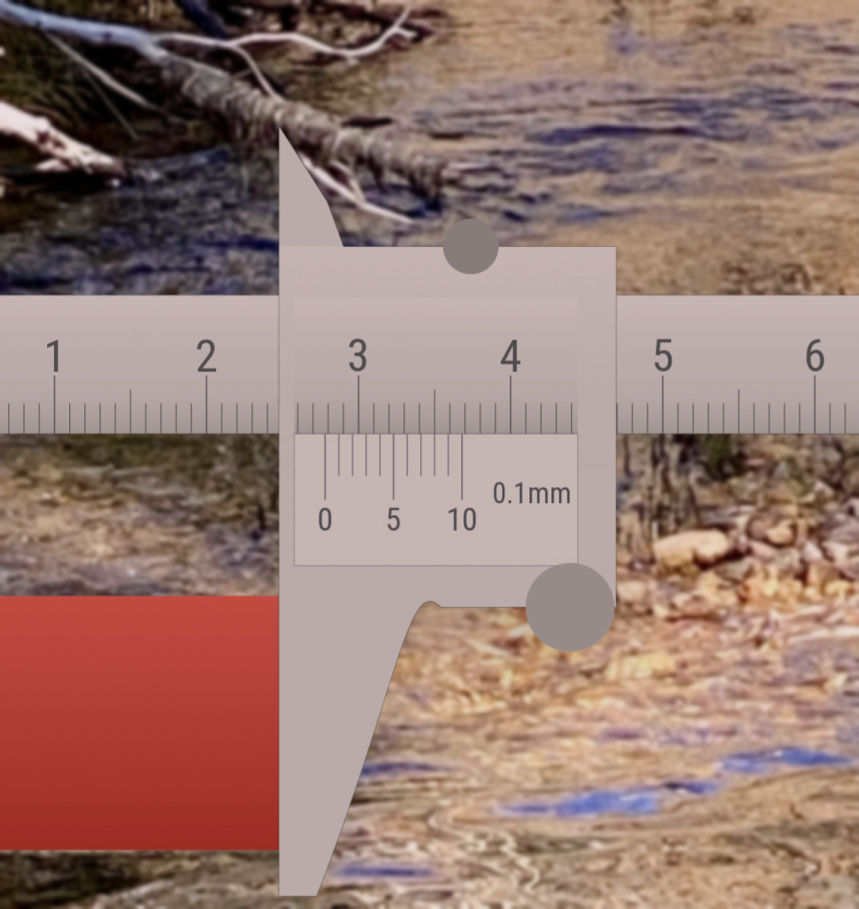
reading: mm 27.8
